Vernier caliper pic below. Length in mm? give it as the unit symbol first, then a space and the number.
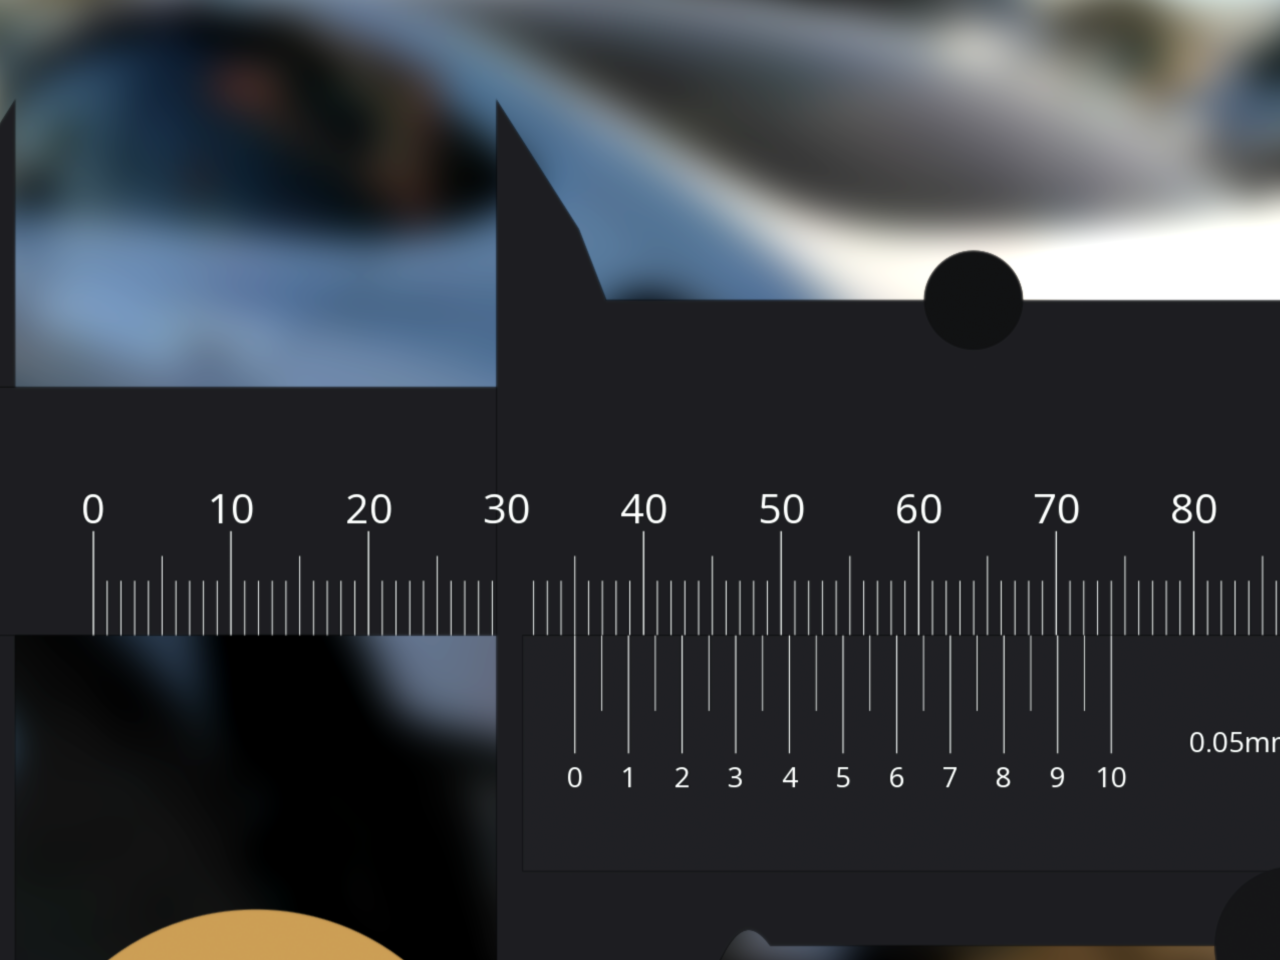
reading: mm 35.0
